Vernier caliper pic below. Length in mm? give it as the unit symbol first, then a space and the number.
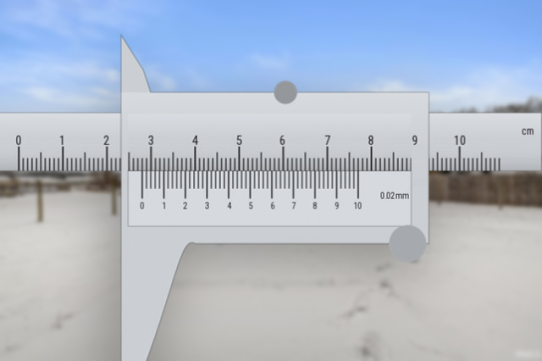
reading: mm 28.0
